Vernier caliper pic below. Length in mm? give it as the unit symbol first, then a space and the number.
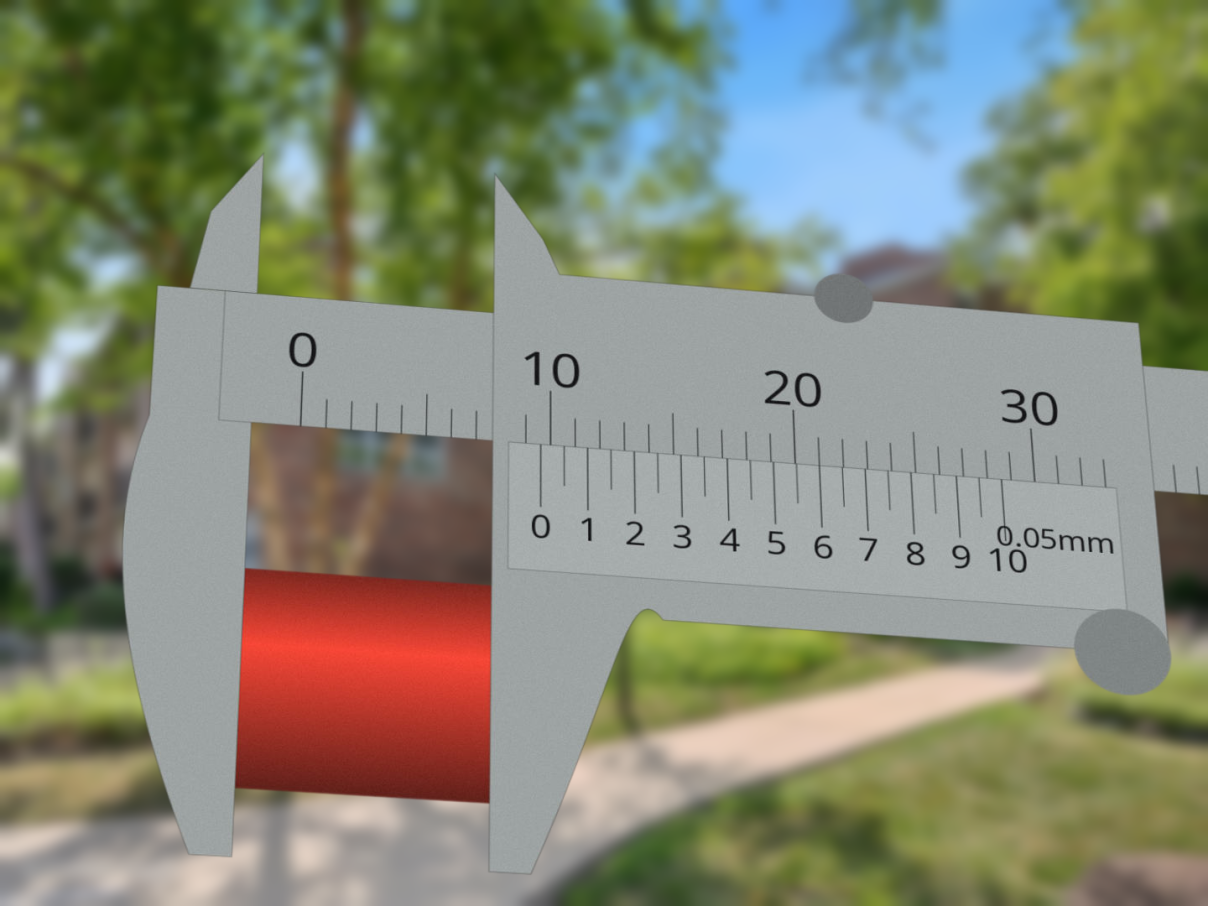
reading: mm 9.60
